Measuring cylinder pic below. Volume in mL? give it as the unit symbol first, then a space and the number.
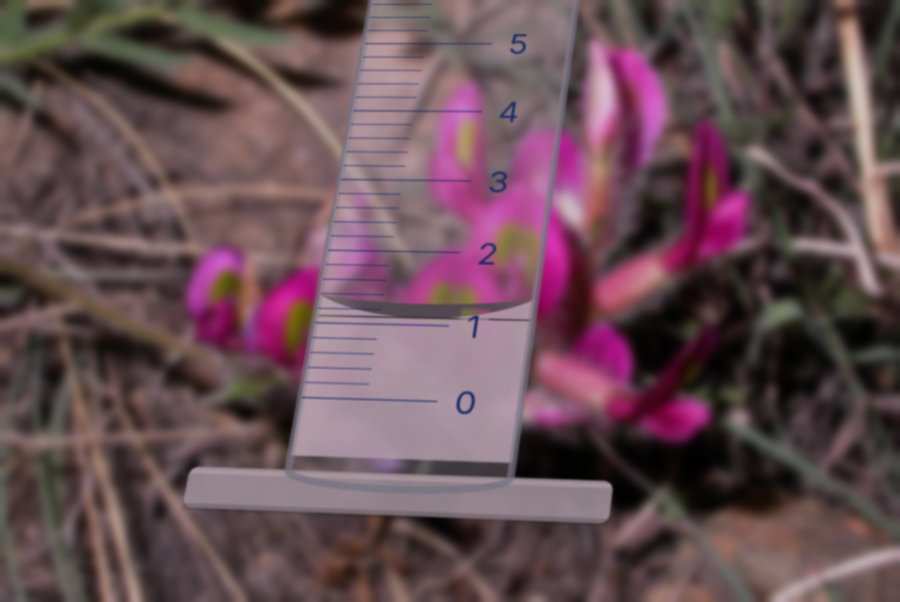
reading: mL 1.1
